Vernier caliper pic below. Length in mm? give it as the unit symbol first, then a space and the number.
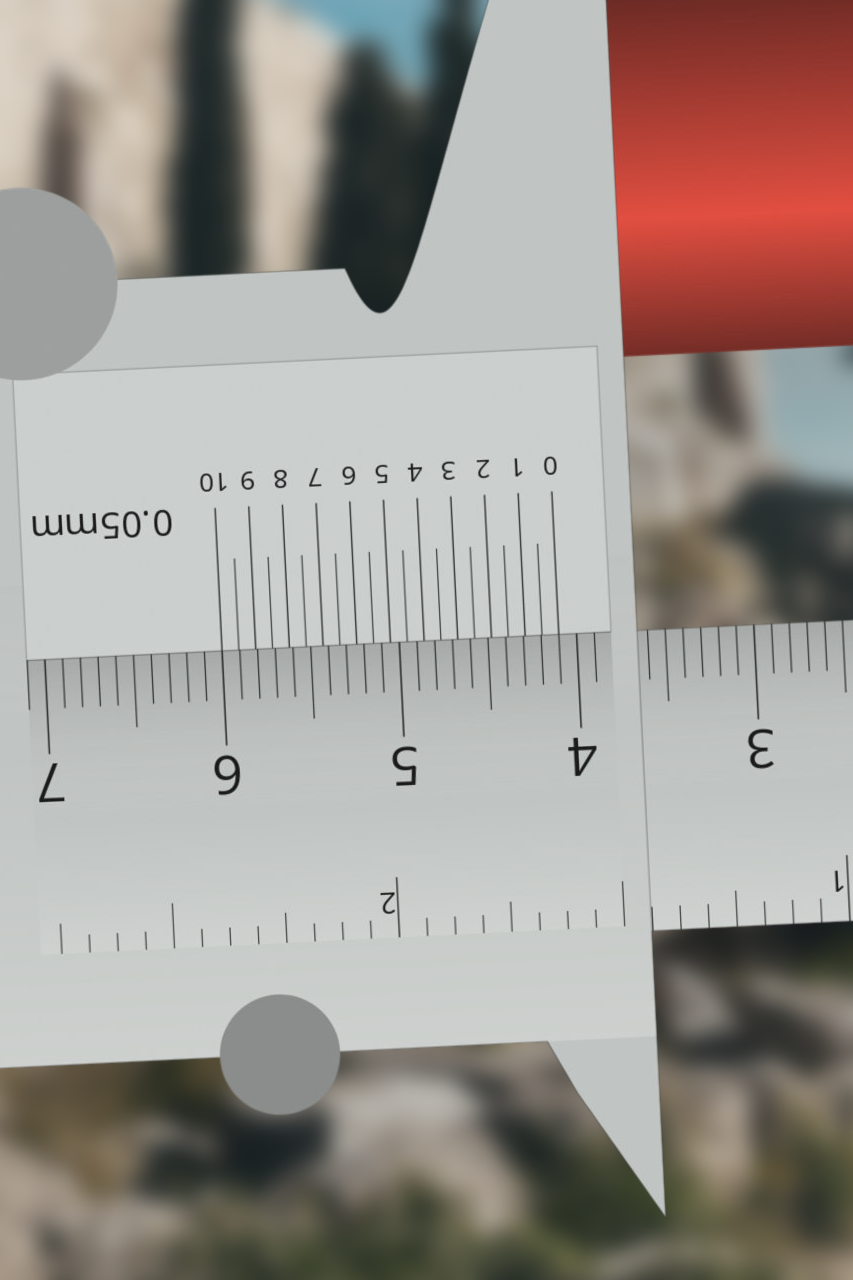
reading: mm 41.0
